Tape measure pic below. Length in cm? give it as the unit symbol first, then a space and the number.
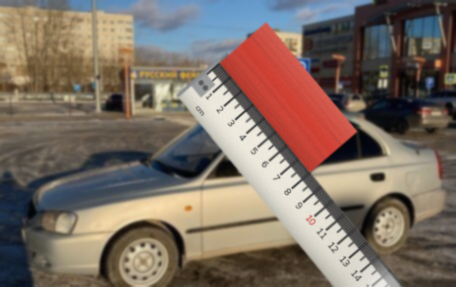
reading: cm 8
